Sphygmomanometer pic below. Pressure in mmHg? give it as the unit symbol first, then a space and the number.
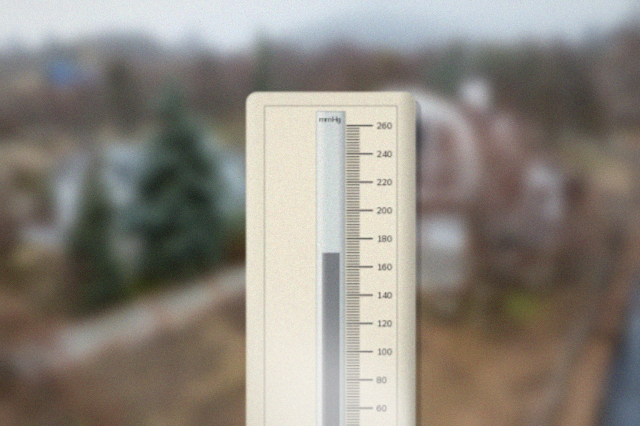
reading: mmHg 170
